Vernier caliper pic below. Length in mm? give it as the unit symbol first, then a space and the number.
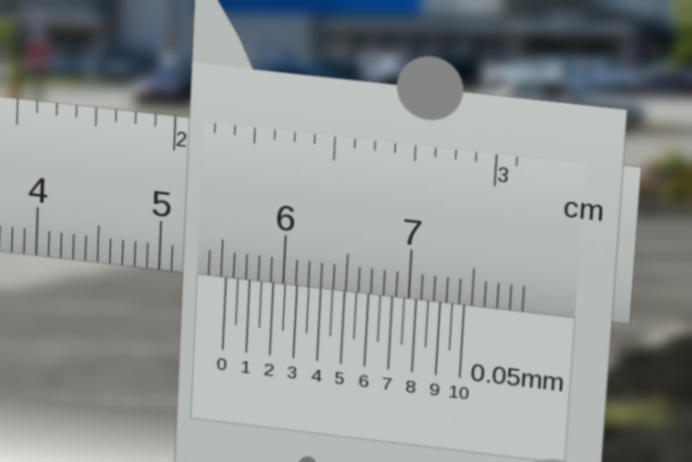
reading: mm 55.4
